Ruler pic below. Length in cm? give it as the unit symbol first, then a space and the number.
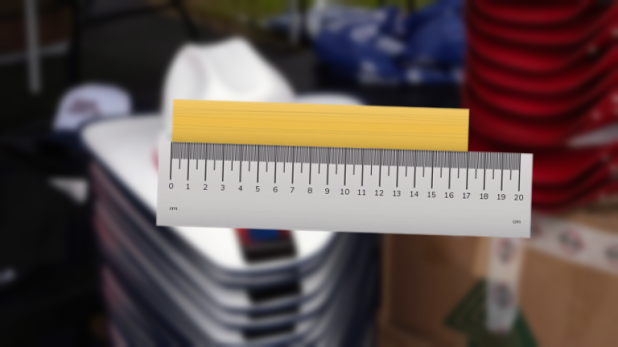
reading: cm 17
